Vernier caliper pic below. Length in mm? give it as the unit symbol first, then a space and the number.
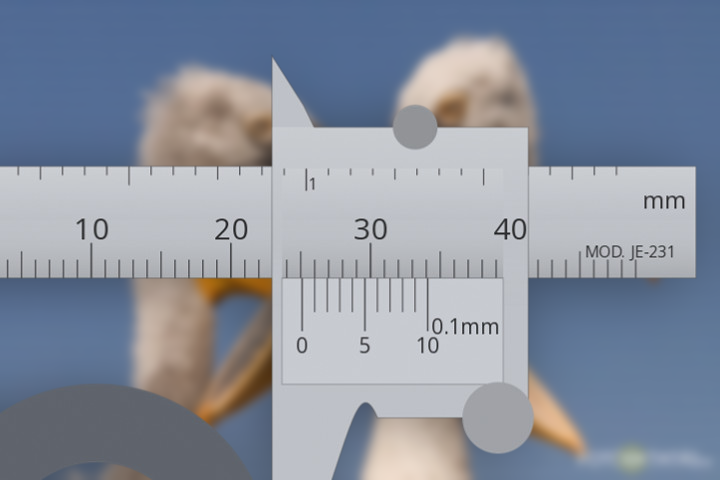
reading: mm 25.1
